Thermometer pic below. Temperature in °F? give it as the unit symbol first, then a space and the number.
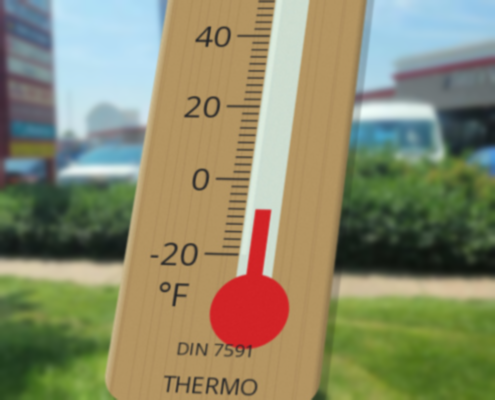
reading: °F -8
